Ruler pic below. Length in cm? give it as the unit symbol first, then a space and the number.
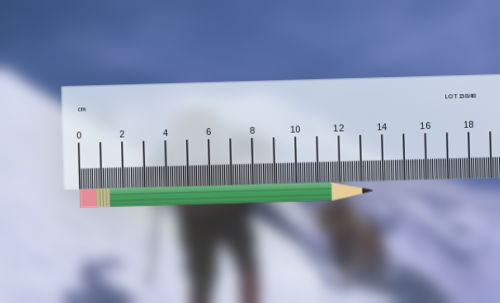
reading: cm 13.5
